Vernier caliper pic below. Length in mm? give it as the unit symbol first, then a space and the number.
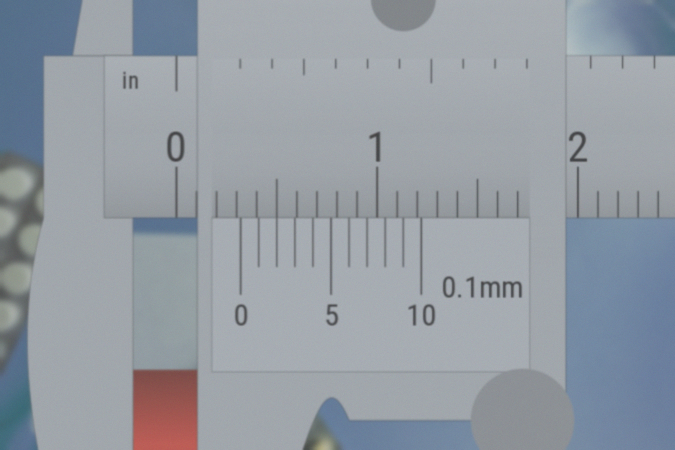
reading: mm 3.2
